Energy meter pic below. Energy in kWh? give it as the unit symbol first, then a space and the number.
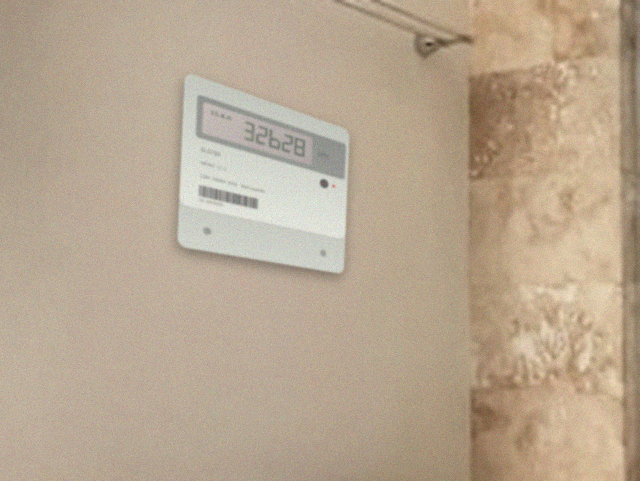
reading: kWh 32628
